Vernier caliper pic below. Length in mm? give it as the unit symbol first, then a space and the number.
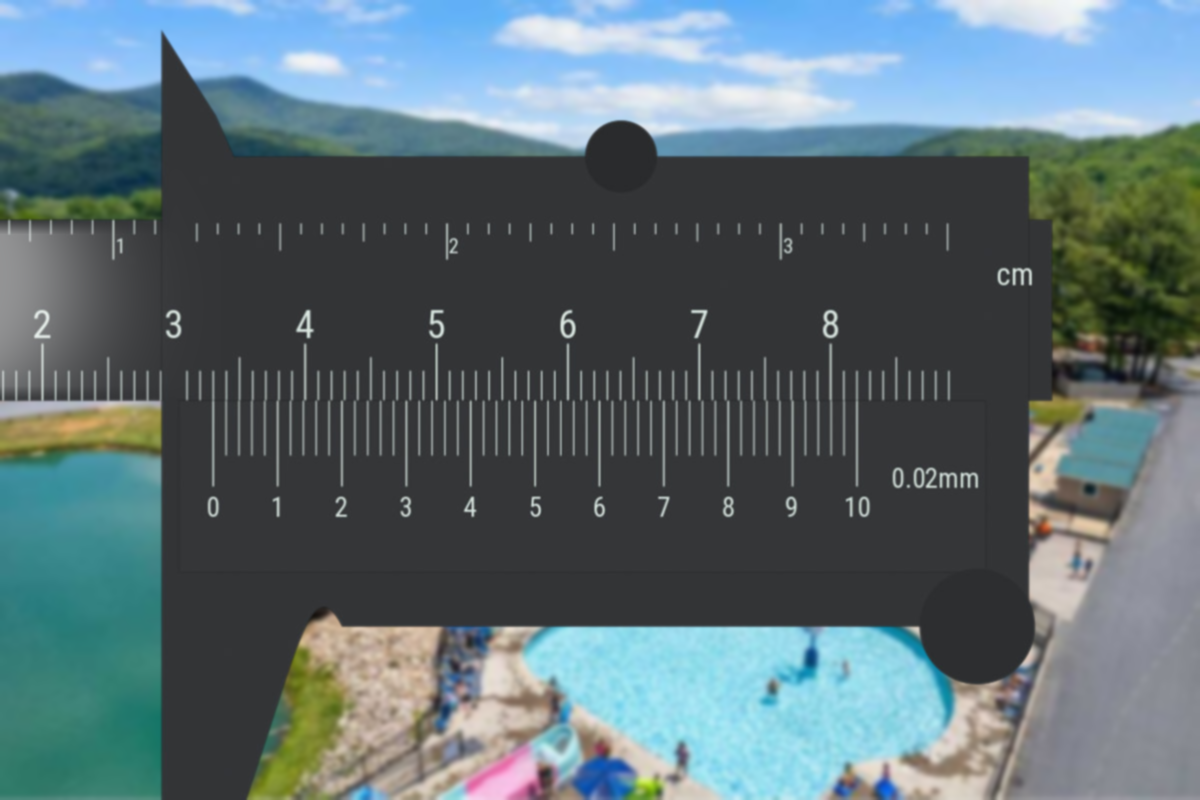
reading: mm 33.0
